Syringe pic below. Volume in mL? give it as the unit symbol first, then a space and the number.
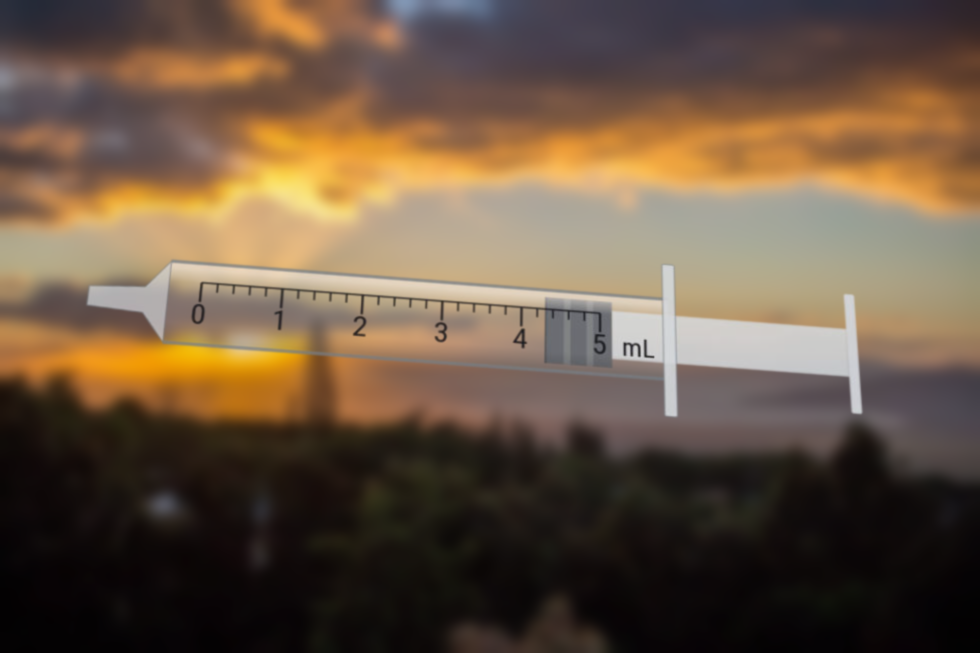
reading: mL 4.3
